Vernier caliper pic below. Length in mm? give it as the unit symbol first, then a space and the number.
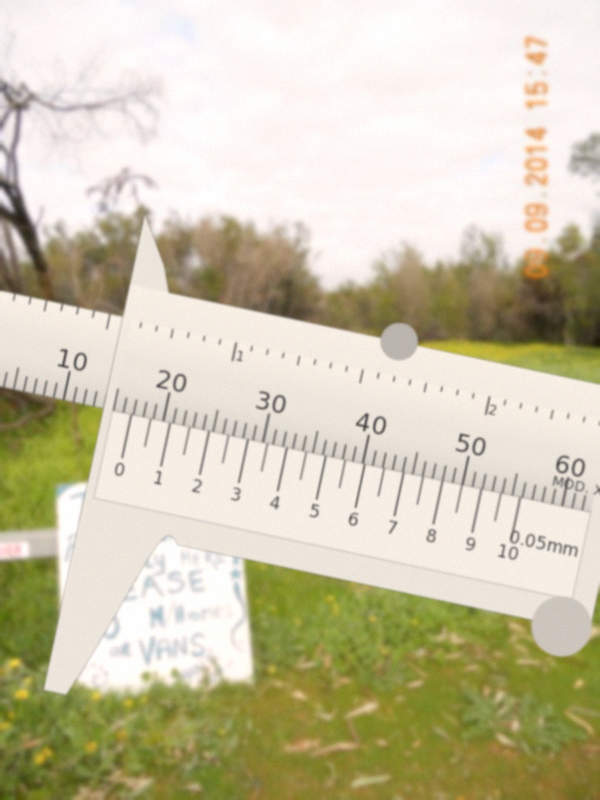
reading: mm 16.8
